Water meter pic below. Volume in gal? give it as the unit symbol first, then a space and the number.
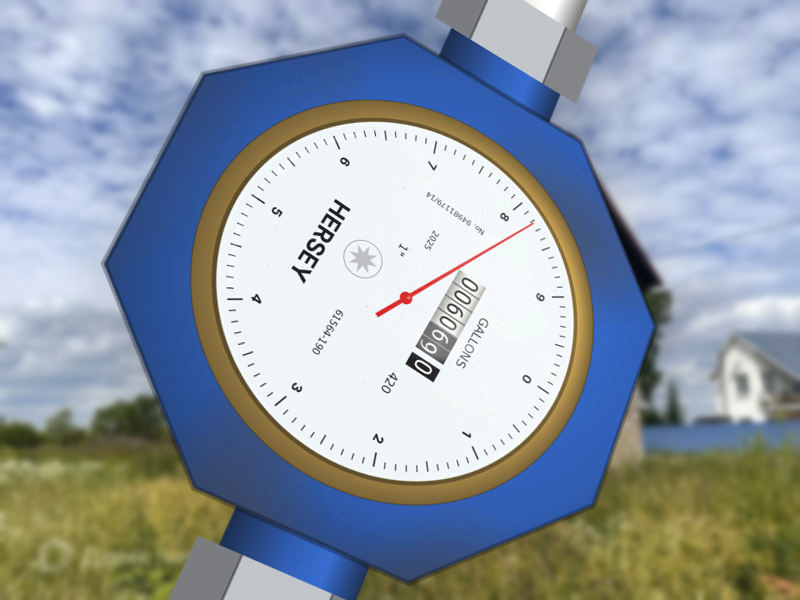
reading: gal 60688.2
